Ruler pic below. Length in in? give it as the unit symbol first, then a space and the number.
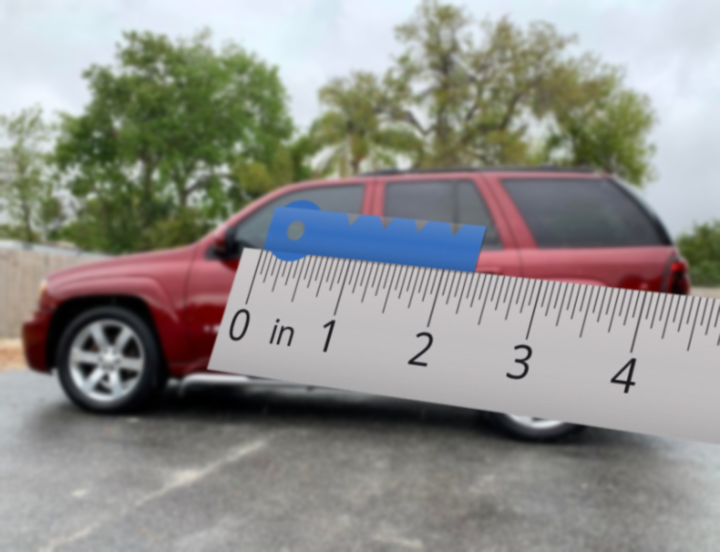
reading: in 2.3125
